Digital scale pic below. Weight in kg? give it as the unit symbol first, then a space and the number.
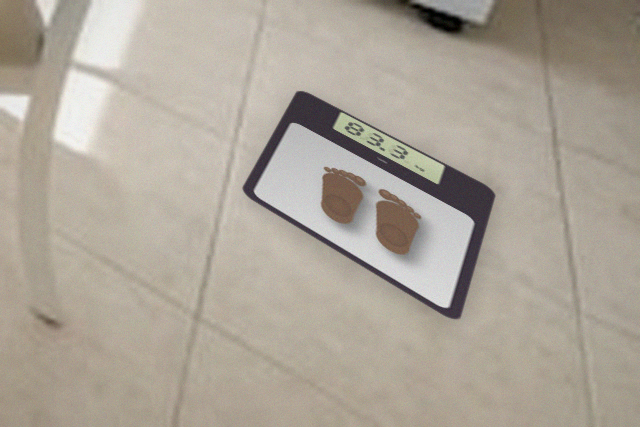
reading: kg 83.3
